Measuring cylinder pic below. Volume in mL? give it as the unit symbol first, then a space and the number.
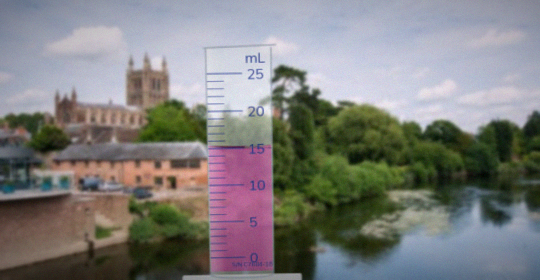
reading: mL 15
